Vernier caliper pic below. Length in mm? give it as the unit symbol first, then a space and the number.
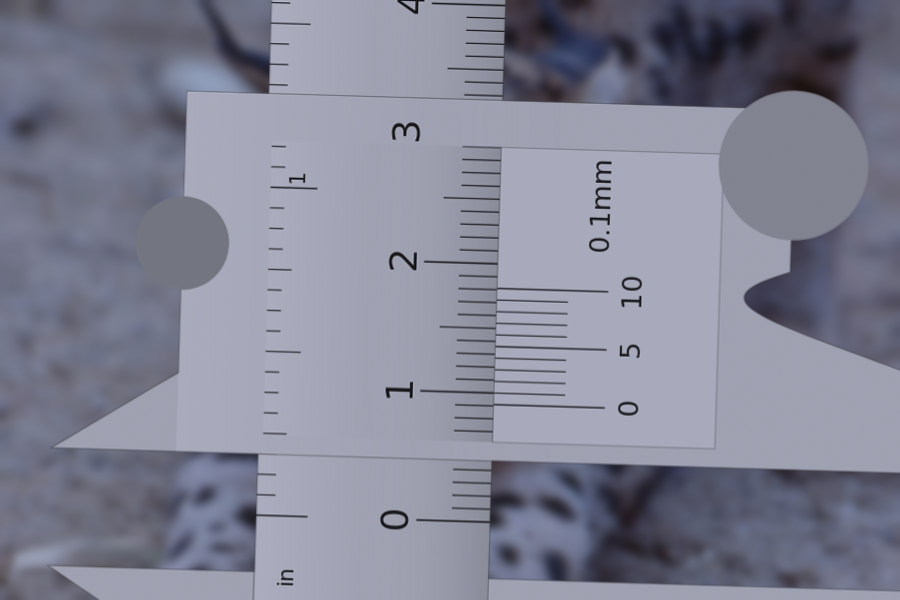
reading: mm 9.1
